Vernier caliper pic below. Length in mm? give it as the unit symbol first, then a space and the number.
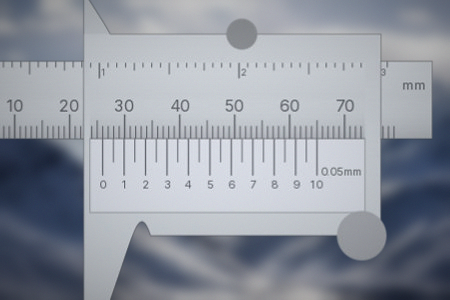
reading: mm 26.0
